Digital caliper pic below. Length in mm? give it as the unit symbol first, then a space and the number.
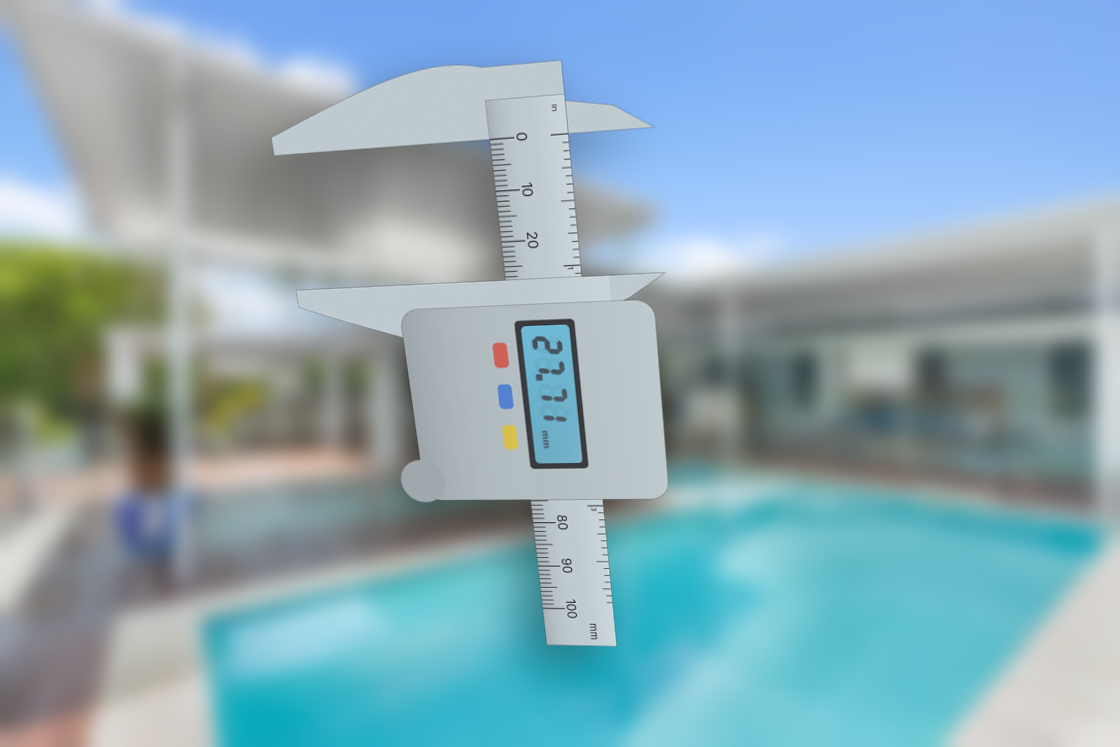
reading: mm 27.71
